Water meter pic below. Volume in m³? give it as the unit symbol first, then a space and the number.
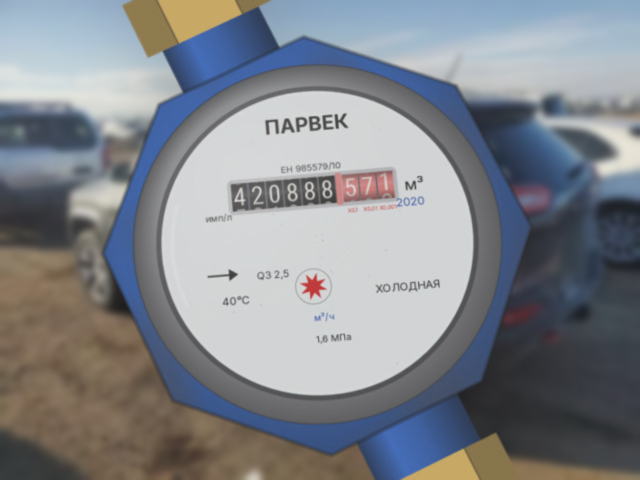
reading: m³ 420888.571
